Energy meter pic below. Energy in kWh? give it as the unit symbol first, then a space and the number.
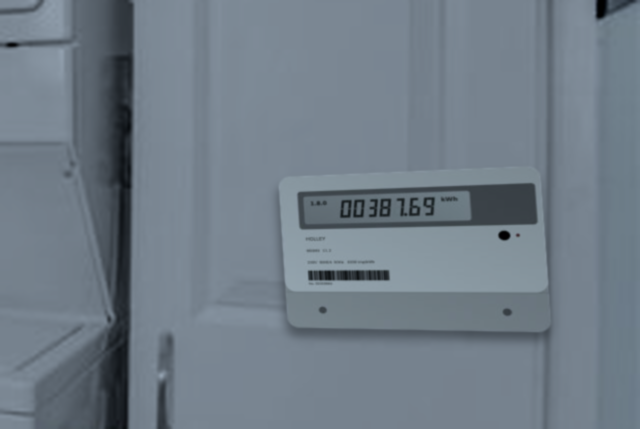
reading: kWh 387.69
